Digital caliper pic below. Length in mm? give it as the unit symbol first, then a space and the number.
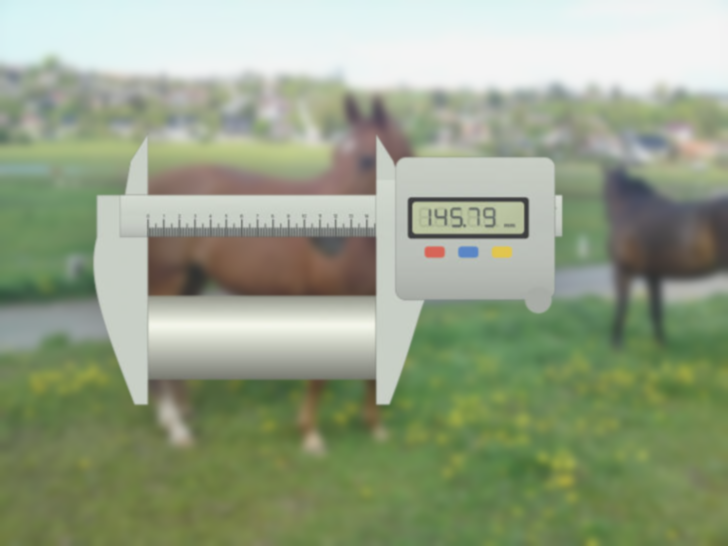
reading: mm 145.79
